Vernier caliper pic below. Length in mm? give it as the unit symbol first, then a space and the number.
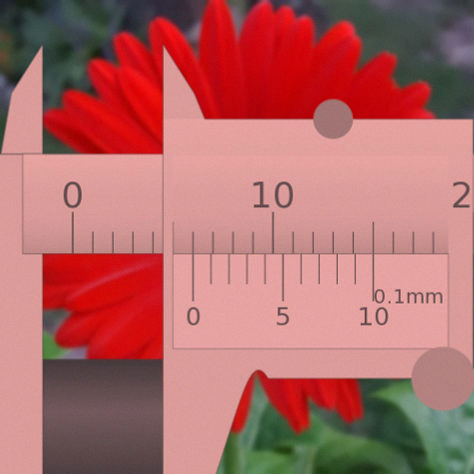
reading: mm 6.0
